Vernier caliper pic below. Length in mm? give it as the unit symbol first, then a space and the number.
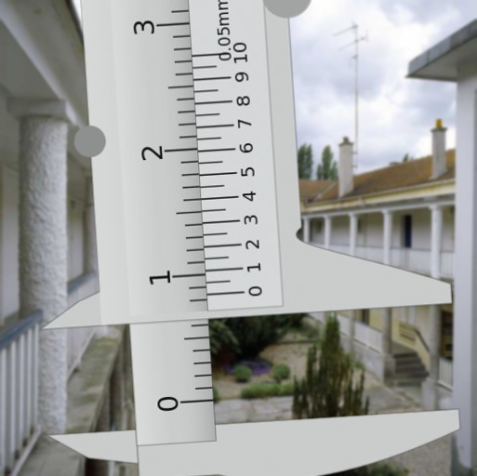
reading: mm 8.4
